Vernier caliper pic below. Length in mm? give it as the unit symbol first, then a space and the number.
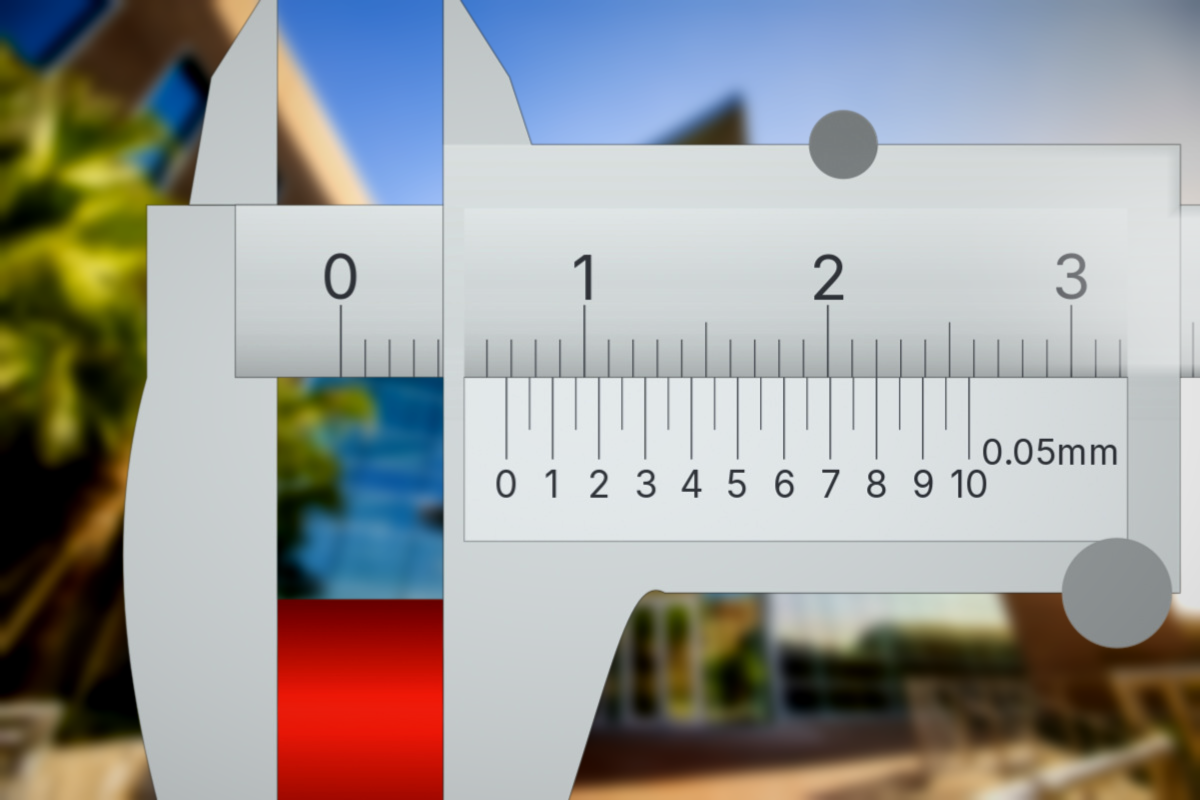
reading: mm 6.8
